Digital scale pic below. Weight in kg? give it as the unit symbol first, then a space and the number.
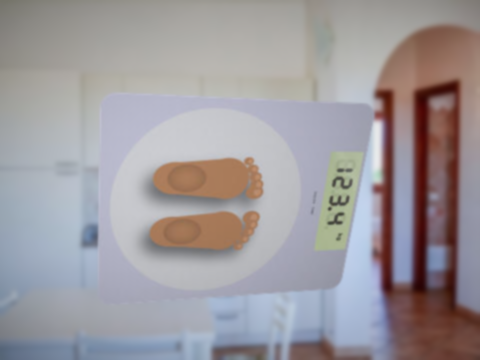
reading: kg 123.4
